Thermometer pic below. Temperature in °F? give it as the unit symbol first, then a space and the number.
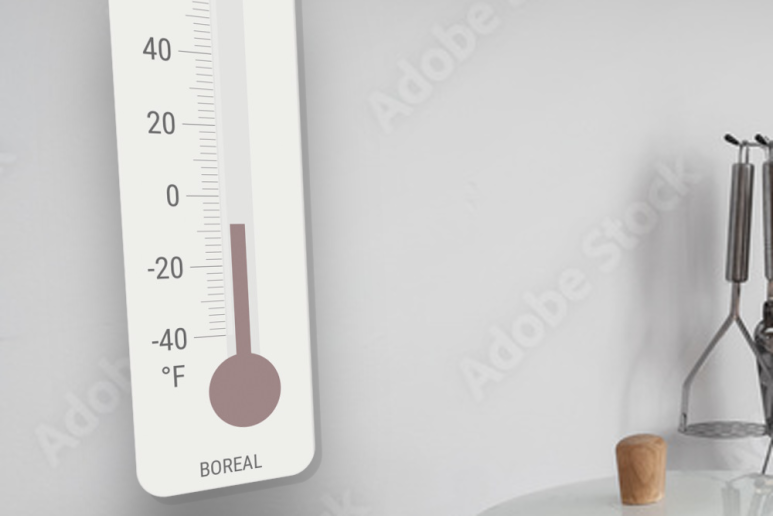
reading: °F -8
